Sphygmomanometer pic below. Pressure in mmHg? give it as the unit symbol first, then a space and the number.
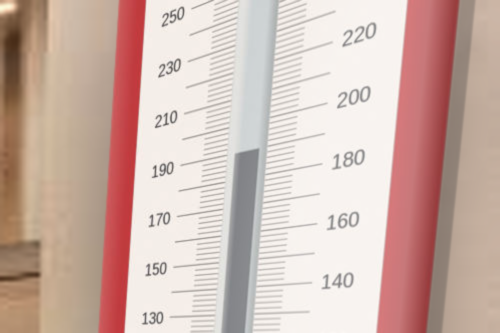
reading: mmHg 190
